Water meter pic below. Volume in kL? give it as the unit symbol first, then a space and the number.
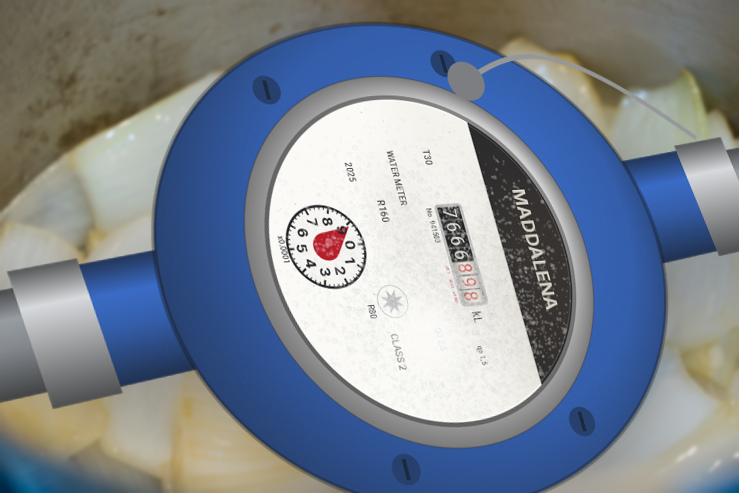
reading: kL 7666.8979
